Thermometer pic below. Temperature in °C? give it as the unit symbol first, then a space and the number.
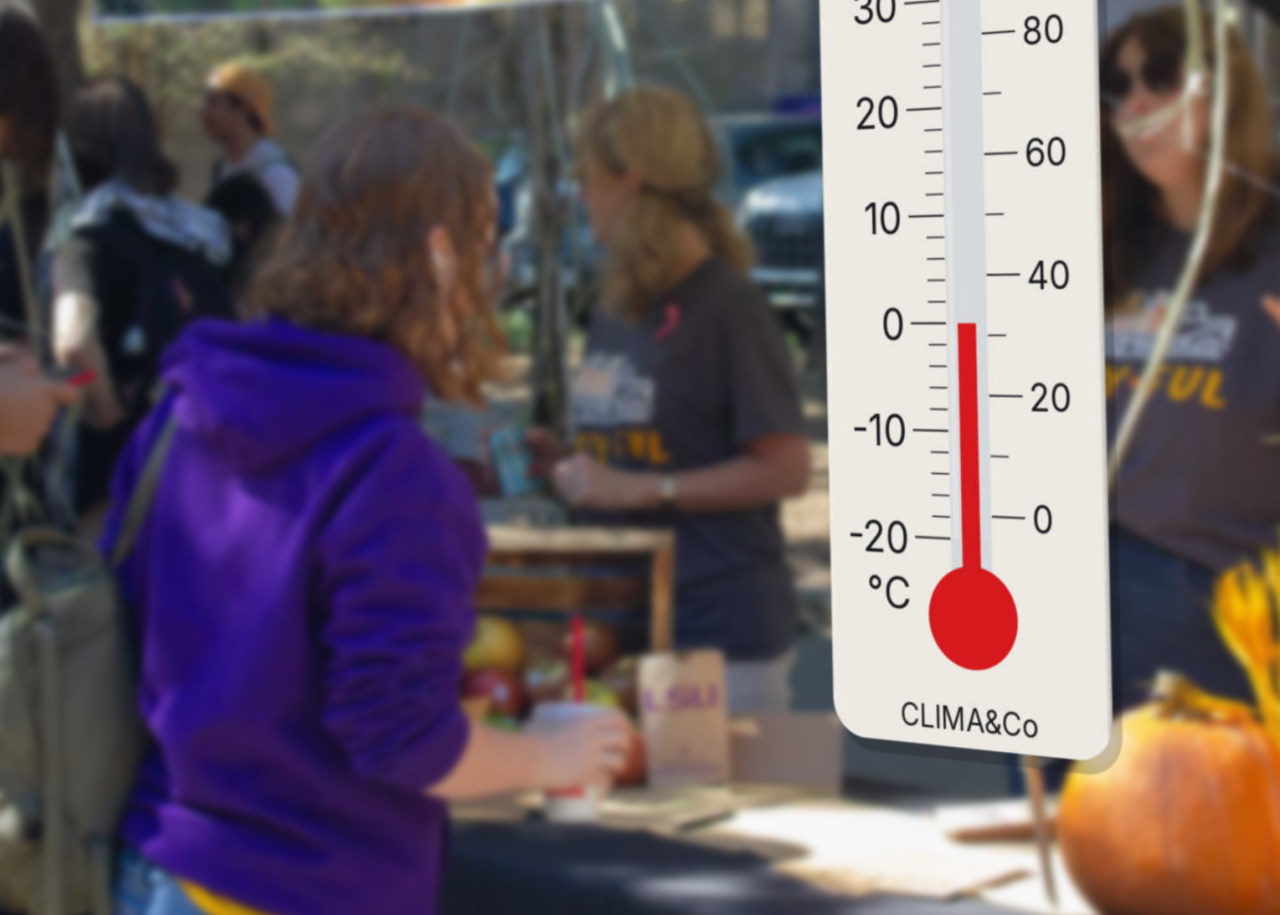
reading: °C 0
